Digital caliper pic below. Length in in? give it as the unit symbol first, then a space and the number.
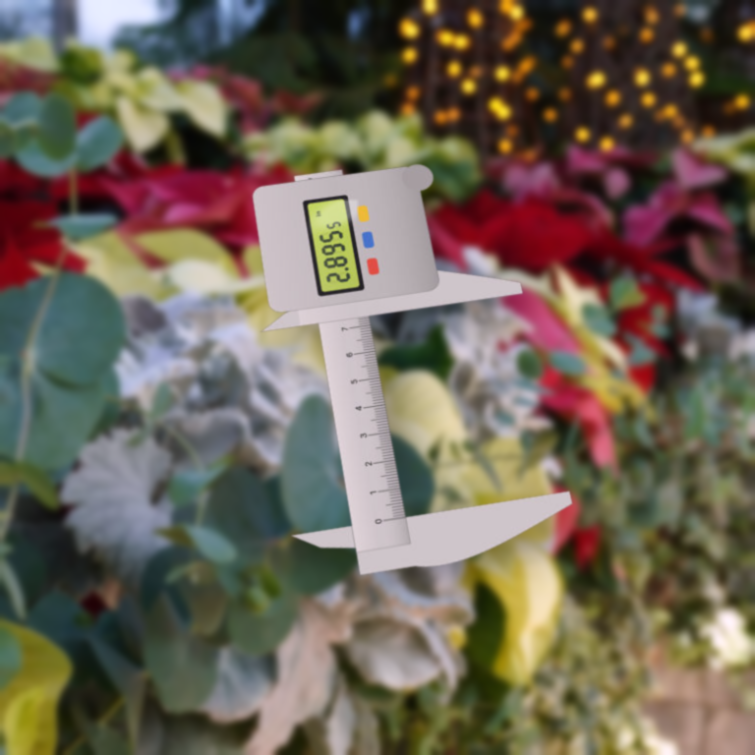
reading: in 2.8955
